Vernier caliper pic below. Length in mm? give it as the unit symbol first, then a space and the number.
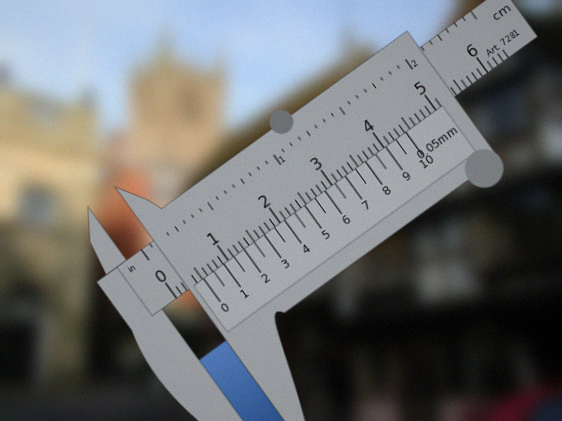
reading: mm 5.2
